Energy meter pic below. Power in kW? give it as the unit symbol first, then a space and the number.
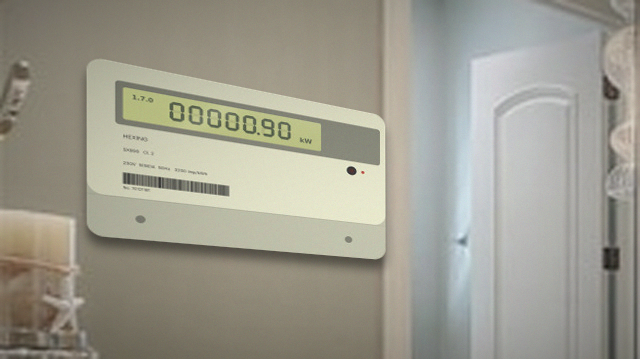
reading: kW 0.90
